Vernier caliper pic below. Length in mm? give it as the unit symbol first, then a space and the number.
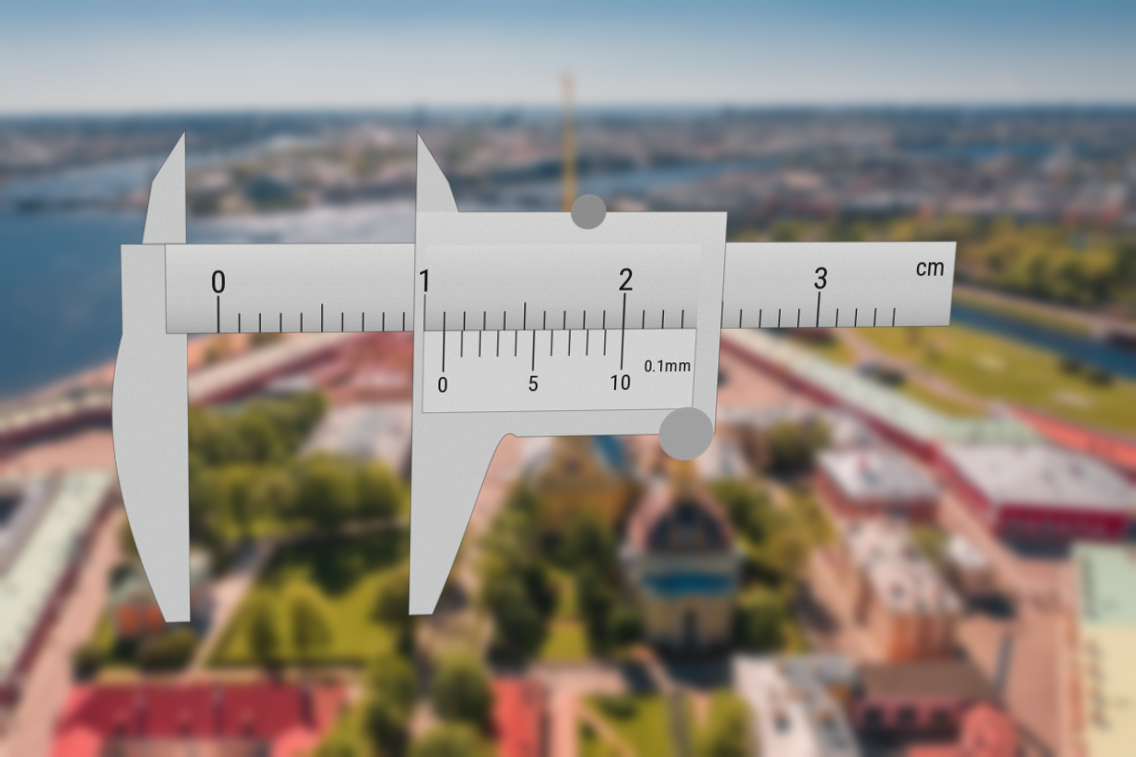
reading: mm 11.0
